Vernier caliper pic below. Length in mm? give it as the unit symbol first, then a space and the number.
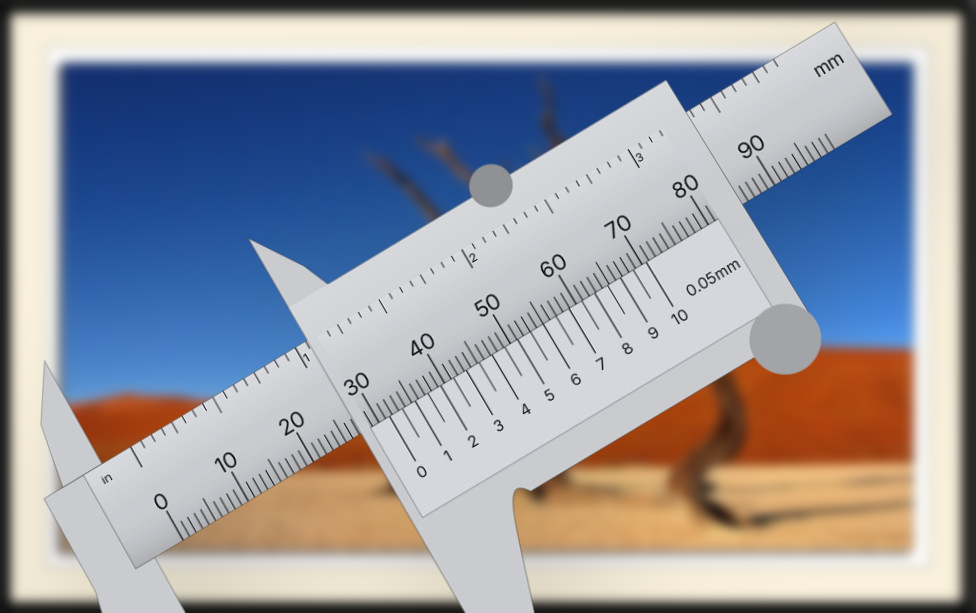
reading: mm 31.6
